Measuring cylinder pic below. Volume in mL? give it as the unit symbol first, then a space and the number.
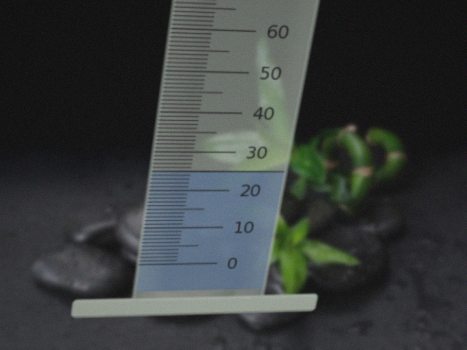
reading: mL 25
